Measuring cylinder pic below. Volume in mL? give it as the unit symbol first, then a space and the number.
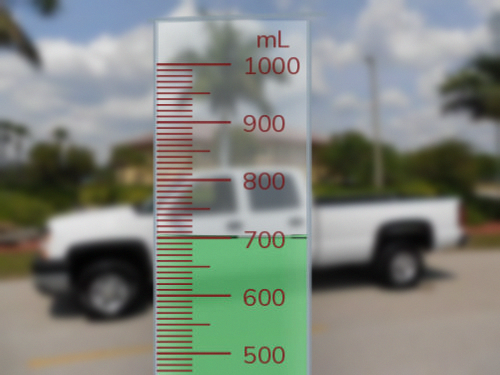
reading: mL 700
